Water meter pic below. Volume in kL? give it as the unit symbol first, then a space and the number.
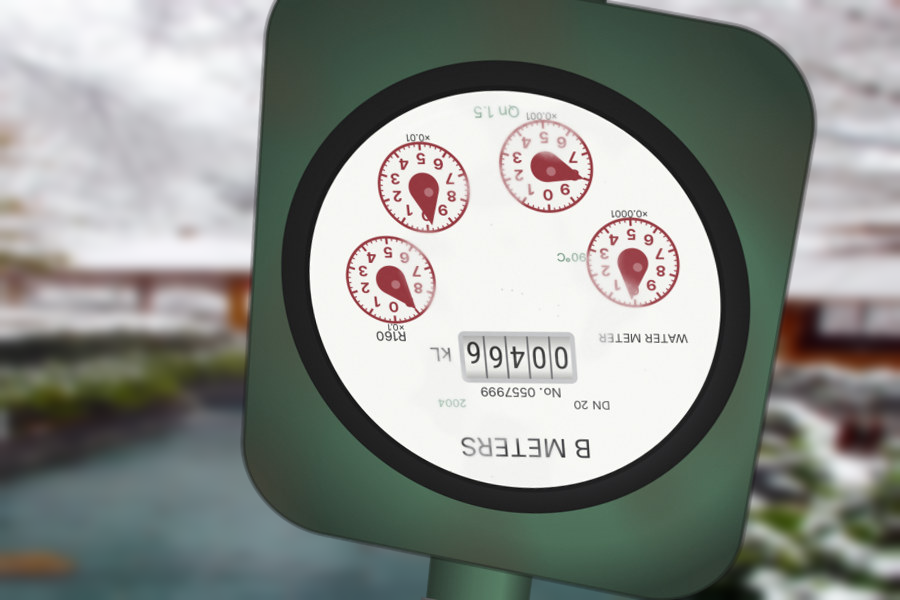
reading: kL 465.8980
